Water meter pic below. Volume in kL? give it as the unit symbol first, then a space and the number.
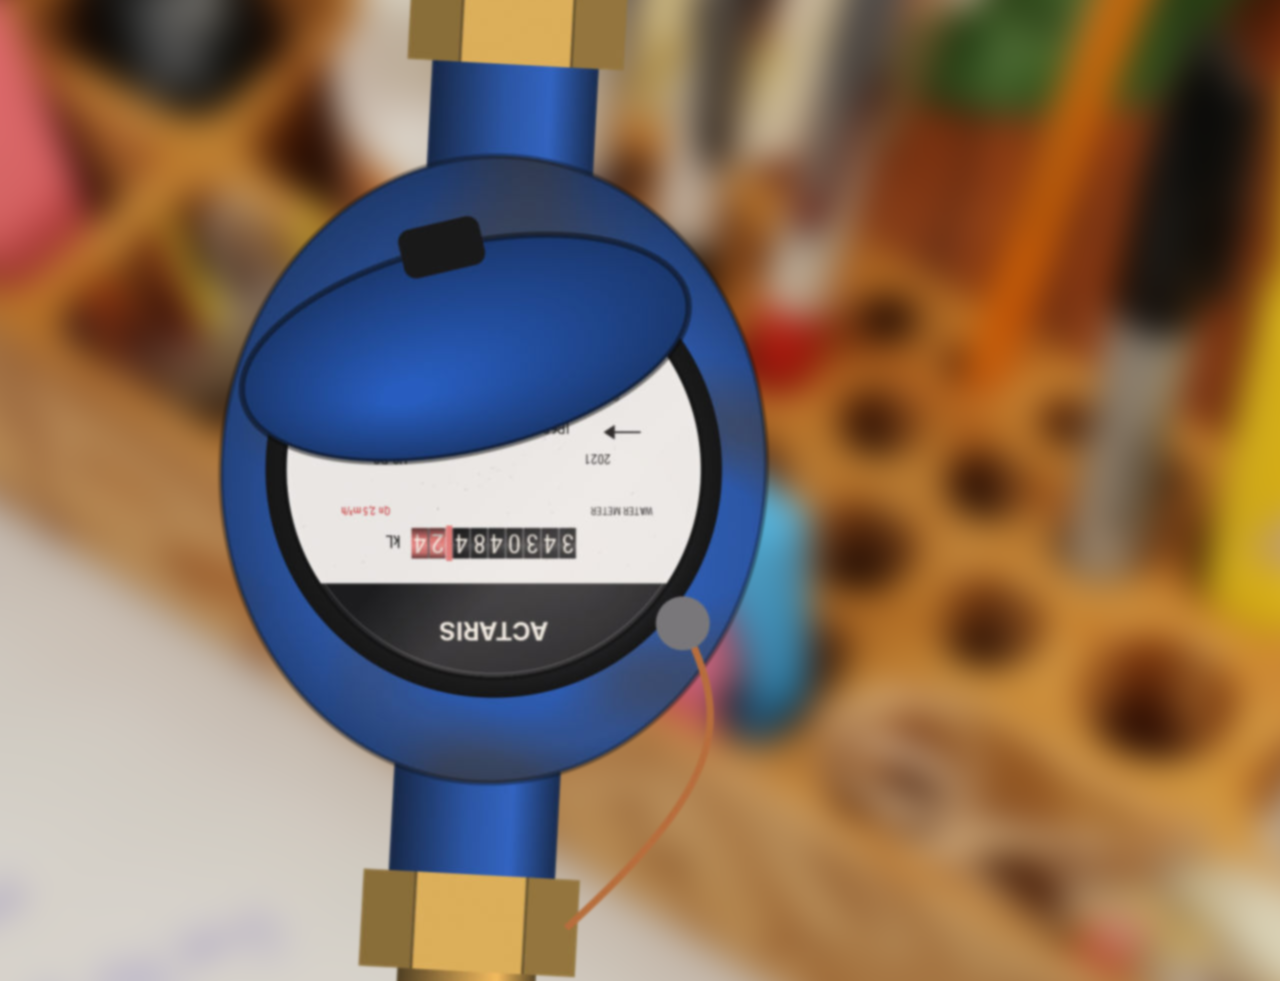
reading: kL 3430484.24
